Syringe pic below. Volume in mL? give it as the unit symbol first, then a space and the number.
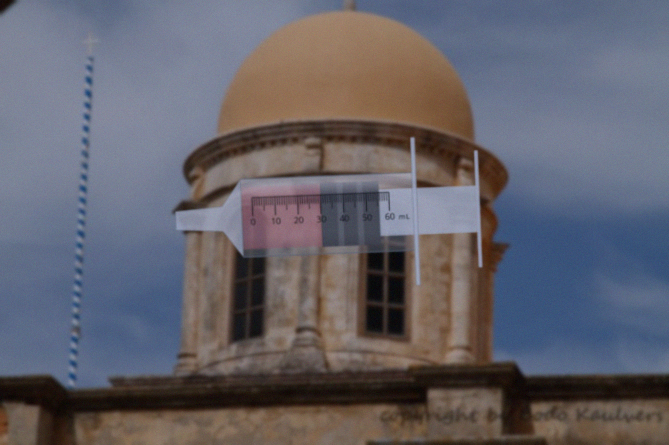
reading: mL 30
